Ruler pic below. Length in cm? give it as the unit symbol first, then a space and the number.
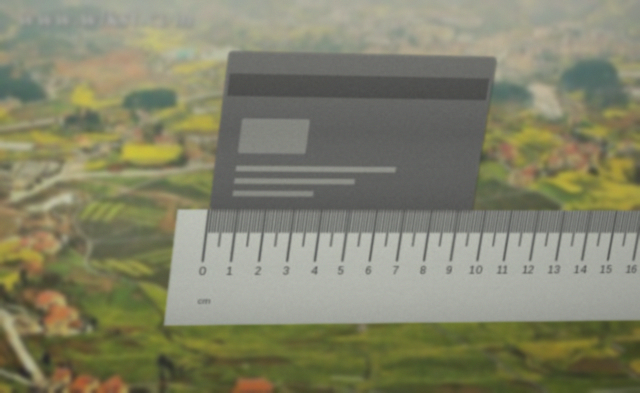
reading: cm 9.5
